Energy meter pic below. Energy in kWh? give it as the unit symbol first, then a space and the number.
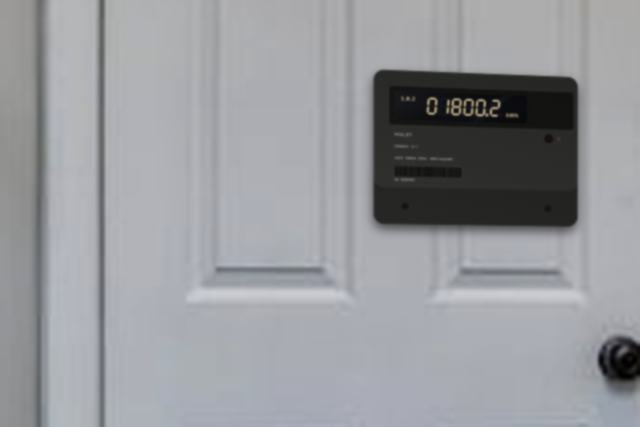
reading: kWh 1800.2
